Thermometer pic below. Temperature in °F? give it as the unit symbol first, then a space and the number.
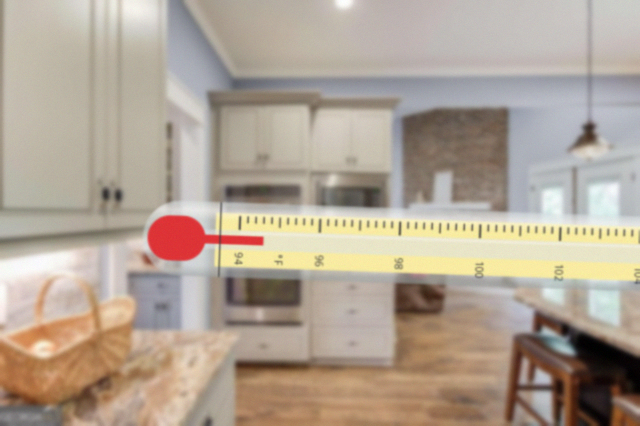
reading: °F 94.6
